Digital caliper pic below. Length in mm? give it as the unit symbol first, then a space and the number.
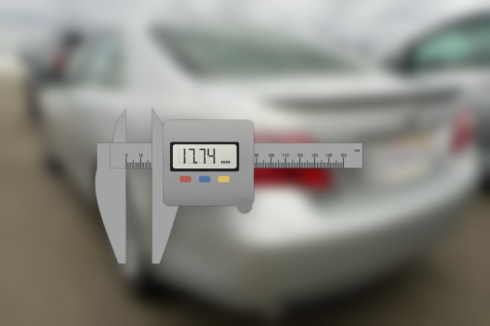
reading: mm 17.74
